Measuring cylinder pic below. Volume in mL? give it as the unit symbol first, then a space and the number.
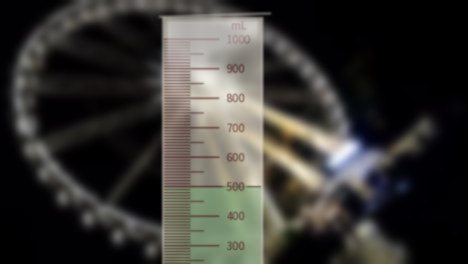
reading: mL 500
